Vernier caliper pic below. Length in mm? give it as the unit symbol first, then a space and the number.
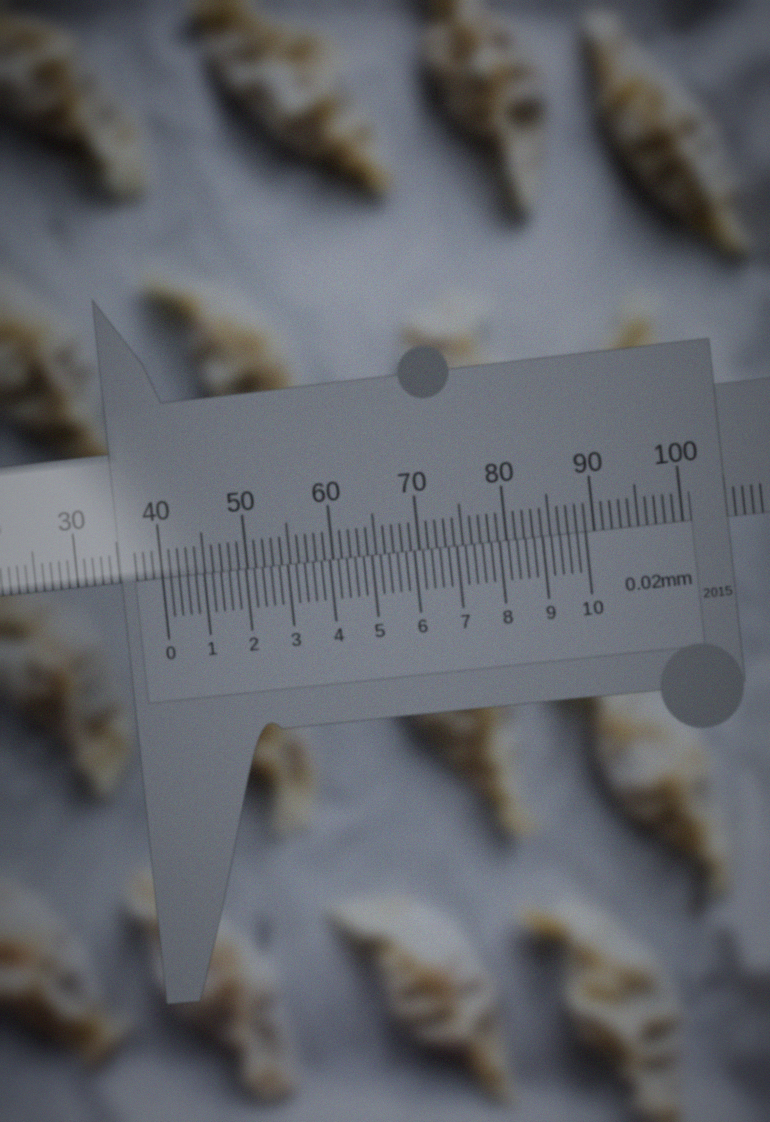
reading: mm 40.0
